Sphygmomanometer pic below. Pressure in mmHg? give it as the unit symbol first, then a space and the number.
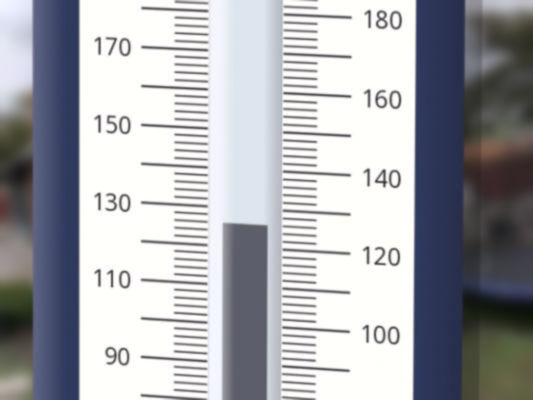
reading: mmHg 126
